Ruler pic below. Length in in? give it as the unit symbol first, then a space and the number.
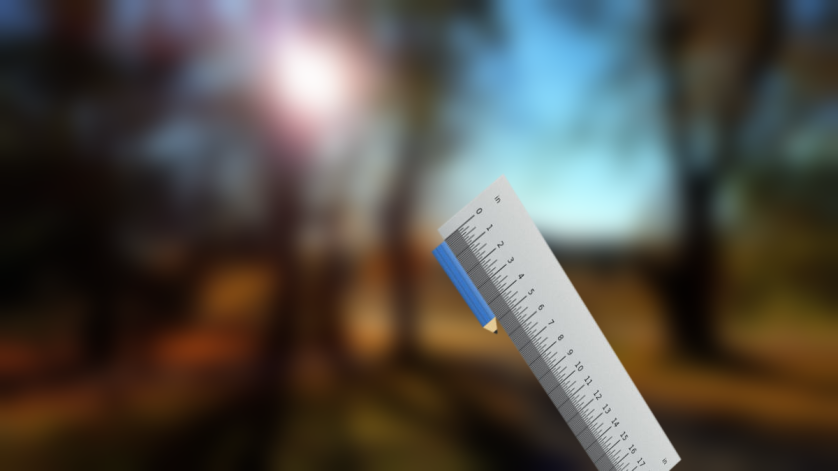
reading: in 5.5
